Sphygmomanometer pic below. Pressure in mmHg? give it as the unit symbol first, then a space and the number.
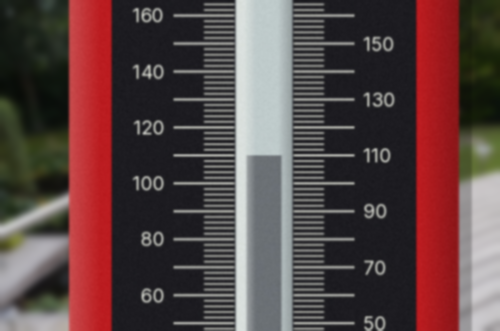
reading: mmHg 110
